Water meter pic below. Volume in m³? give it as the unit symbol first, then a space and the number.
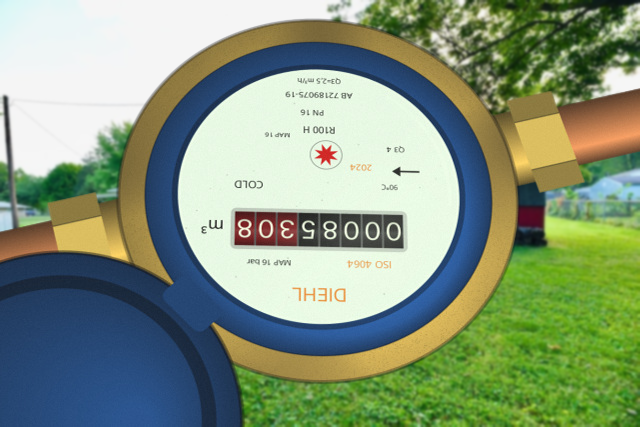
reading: m³ 85.308
